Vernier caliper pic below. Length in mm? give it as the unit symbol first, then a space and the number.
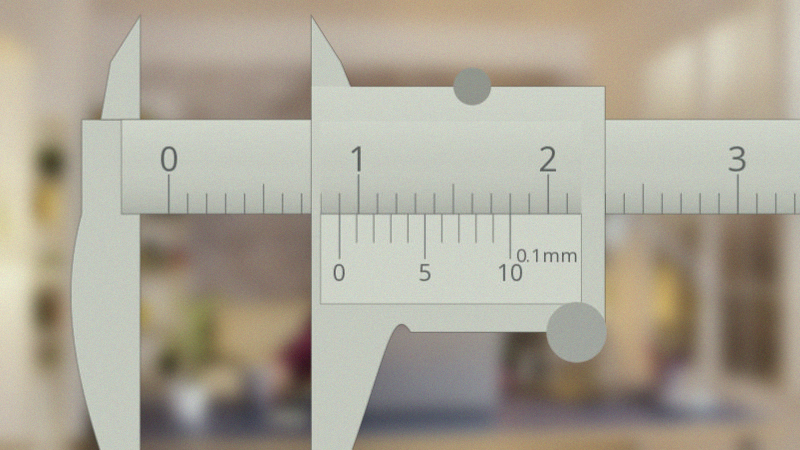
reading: mm 9.0
